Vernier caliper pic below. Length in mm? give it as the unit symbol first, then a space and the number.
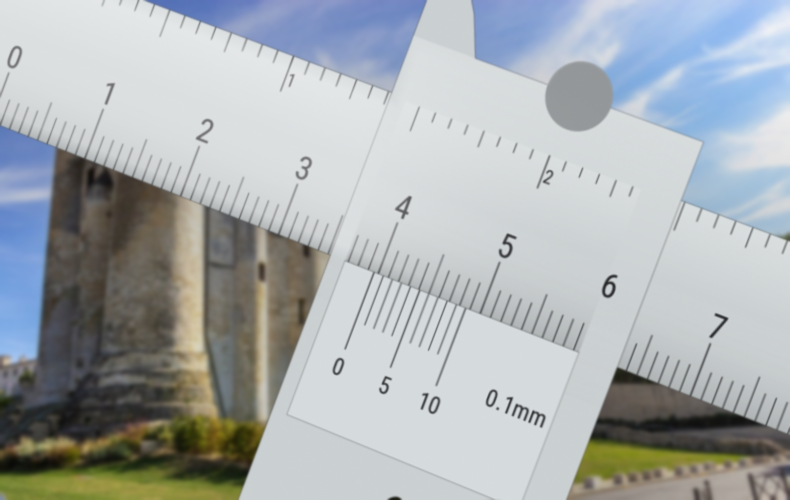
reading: mm 39.6
